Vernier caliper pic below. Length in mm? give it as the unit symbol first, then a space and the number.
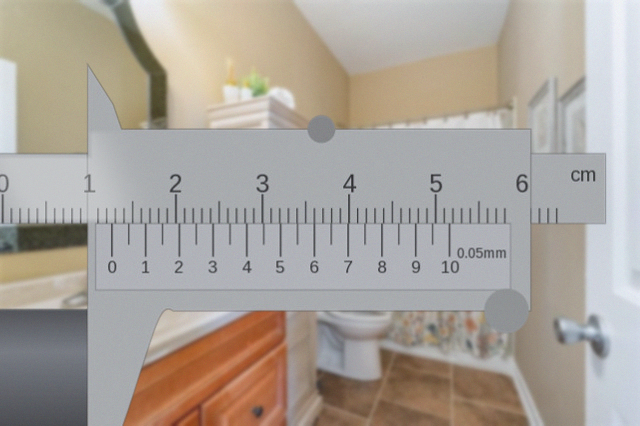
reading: mm 12.6
